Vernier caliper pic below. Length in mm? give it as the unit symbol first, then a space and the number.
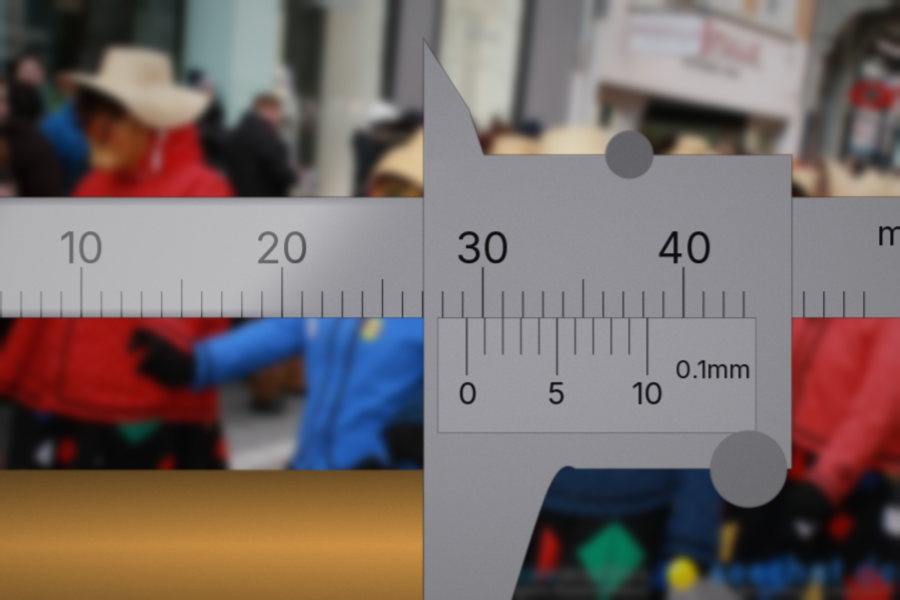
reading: mm 29.2
